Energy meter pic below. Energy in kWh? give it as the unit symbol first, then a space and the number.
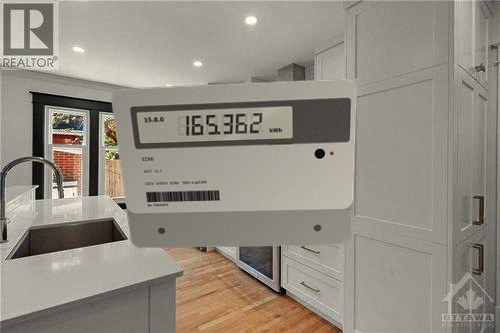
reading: kWh 165.362
